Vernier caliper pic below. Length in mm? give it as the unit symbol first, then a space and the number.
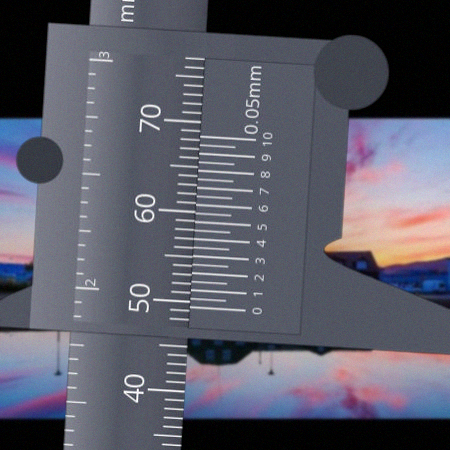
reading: mm 49.4
